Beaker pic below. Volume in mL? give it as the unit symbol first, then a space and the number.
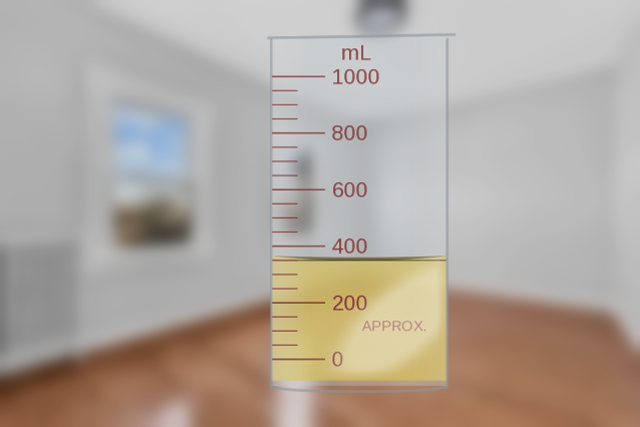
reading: mL 350
